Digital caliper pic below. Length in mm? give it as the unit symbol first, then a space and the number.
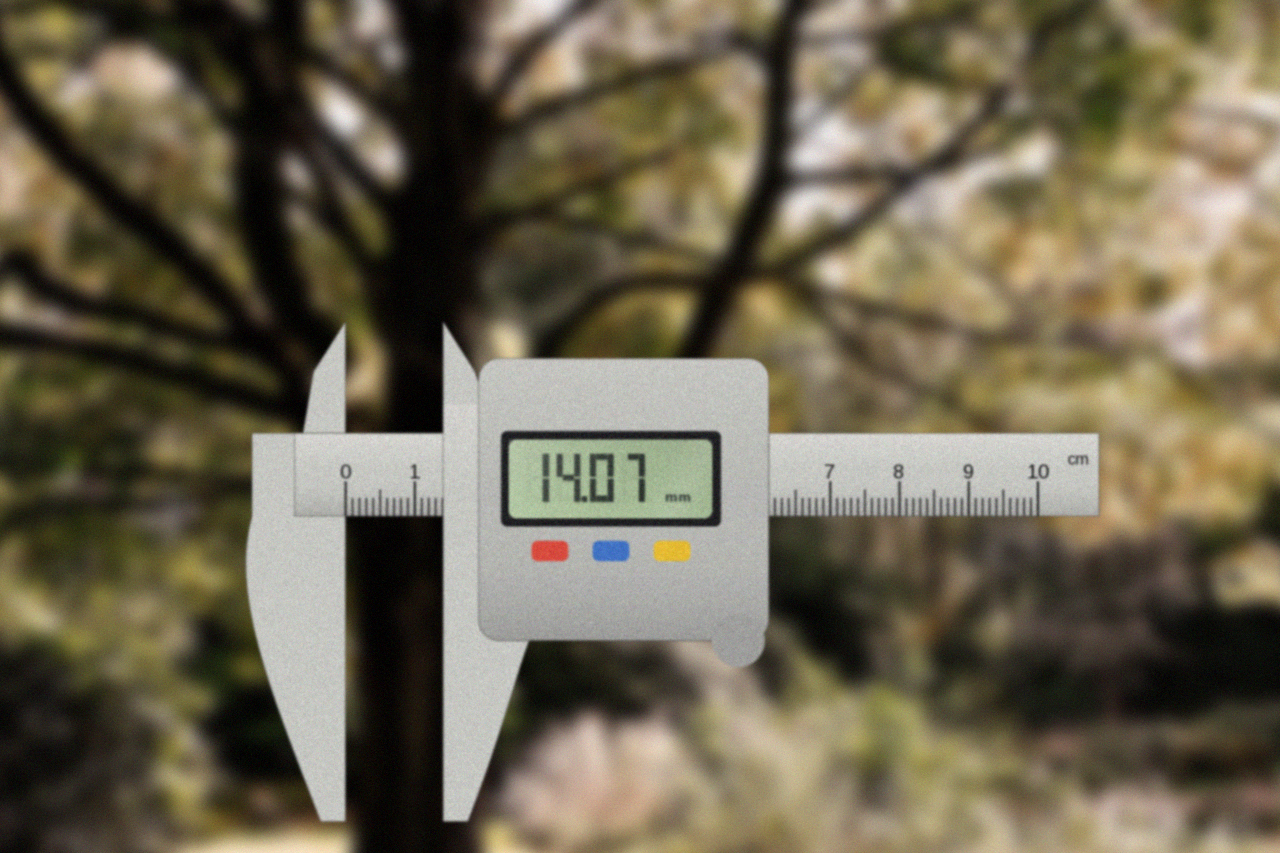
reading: mm 14.07
